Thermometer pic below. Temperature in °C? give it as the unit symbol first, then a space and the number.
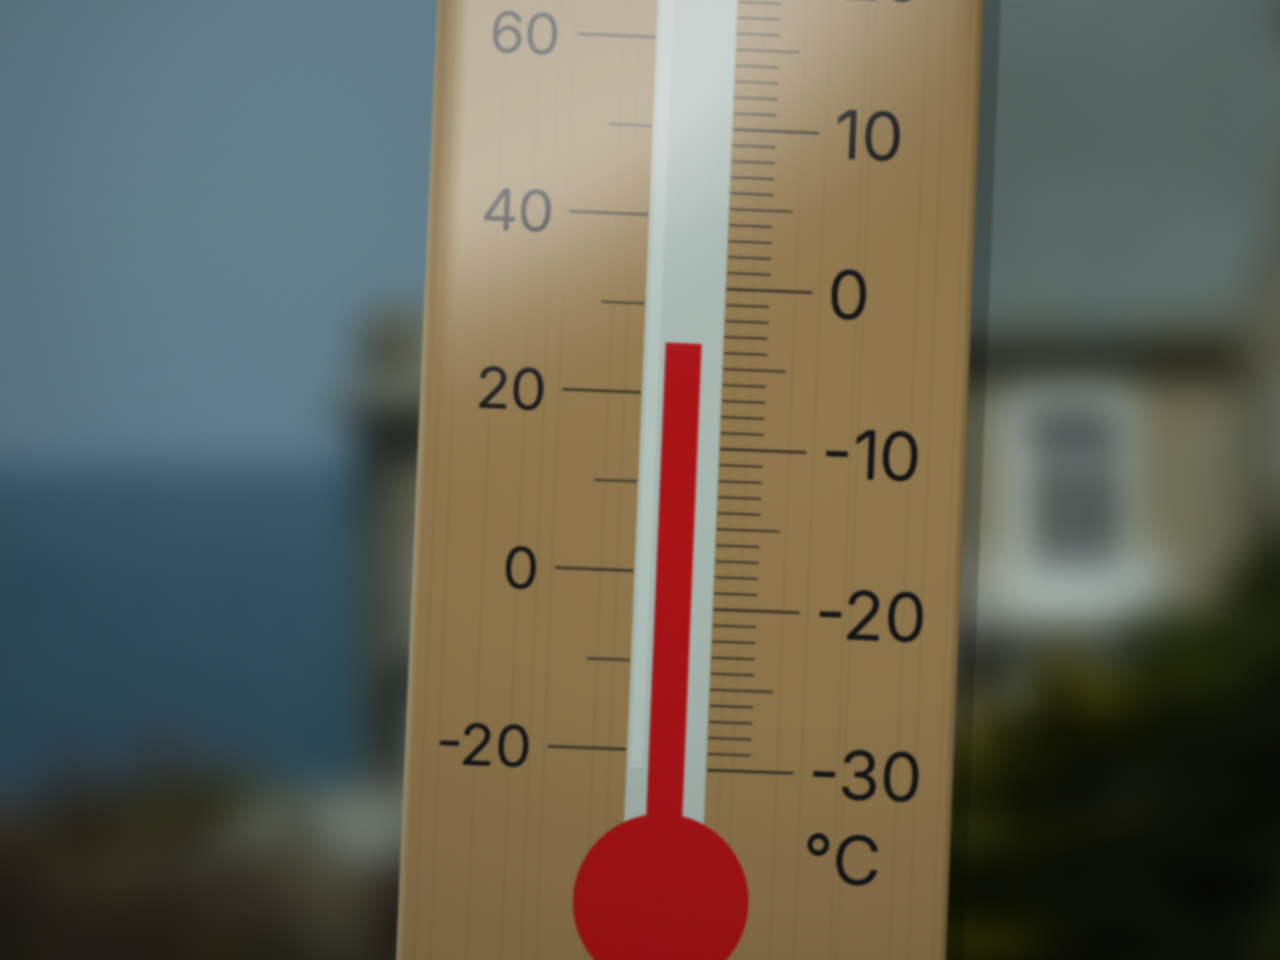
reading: °C -3.5
